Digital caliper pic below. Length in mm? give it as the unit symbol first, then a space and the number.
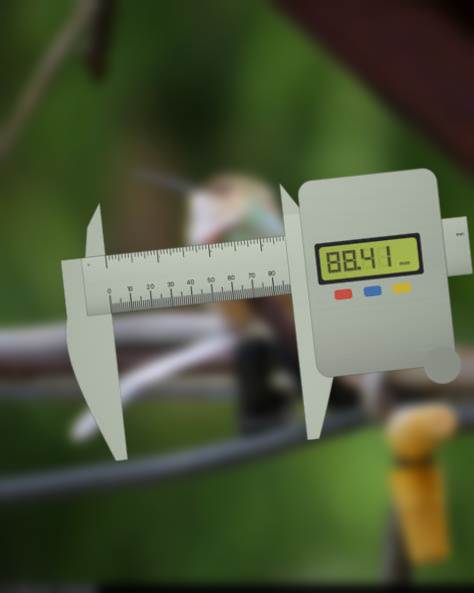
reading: mm 88.41
